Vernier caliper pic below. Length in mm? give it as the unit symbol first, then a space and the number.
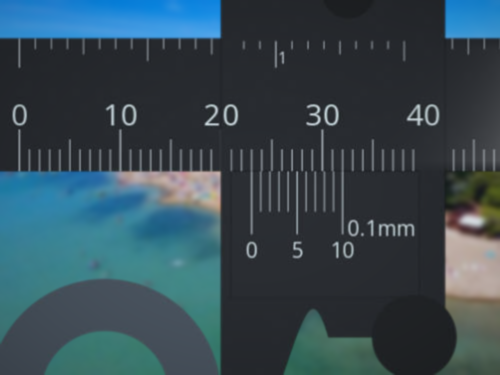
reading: mm 23.0
